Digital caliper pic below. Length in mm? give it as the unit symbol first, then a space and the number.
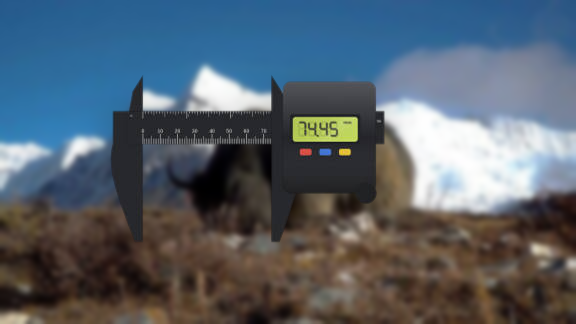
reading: mm 74.45
